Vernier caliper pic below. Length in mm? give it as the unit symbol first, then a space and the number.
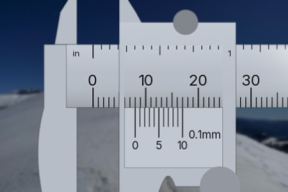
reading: mm 8.0
